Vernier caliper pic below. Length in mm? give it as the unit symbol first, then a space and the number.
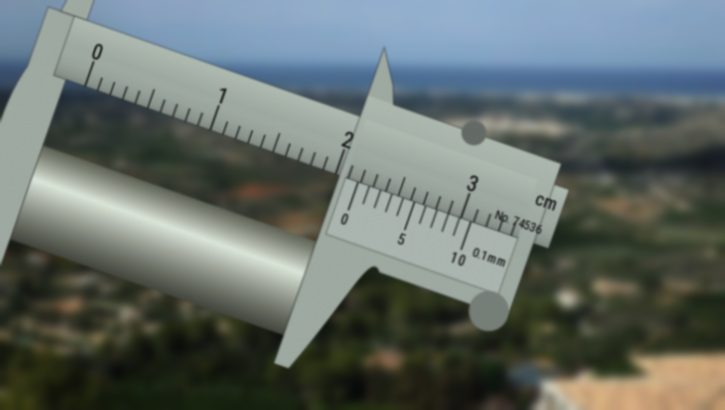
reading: mm 21.8
